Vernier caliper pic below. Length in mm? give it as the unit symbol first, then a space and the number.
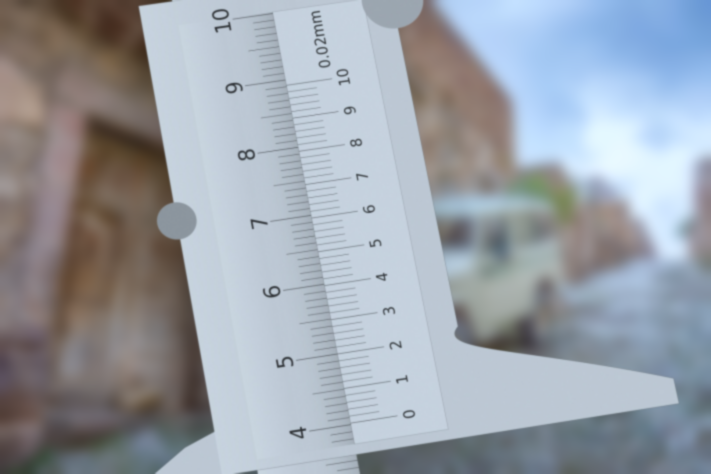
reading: mm 40.2
